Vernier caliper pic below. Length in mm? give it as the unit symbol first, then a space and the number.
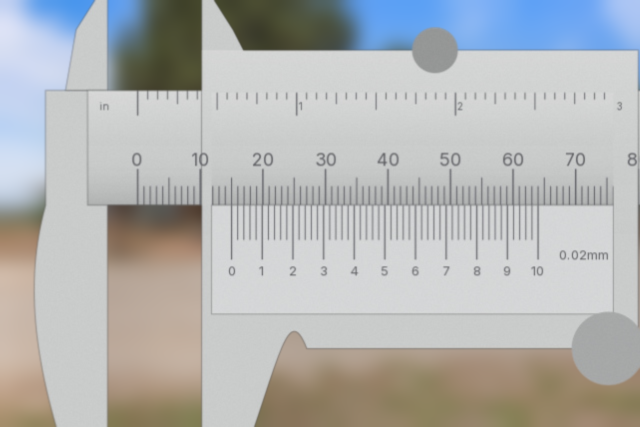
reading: mm 15.0
